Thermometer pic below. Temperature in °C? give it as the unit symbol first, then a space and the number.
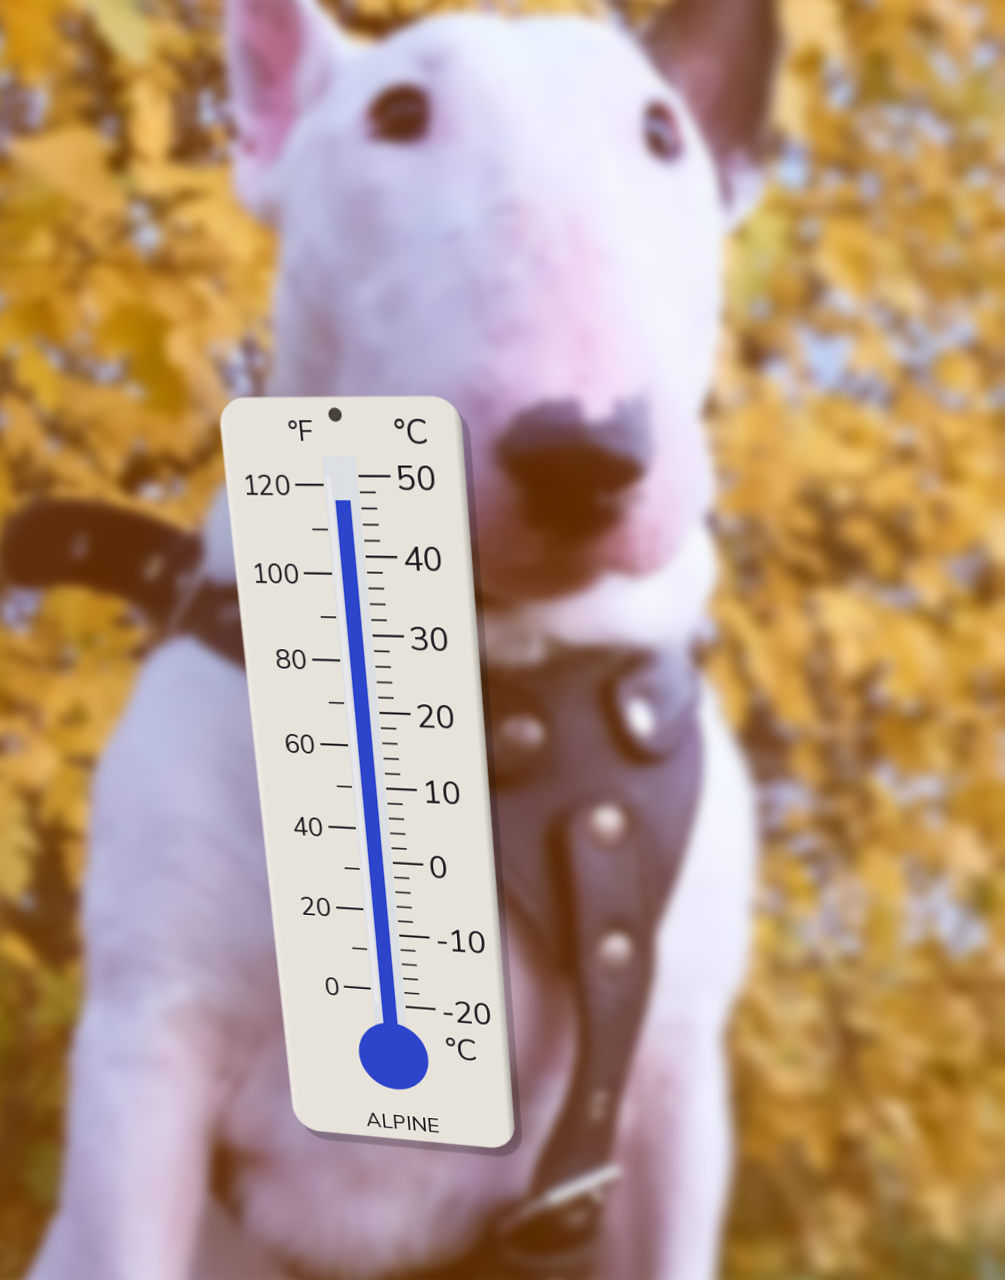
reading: °C 47
